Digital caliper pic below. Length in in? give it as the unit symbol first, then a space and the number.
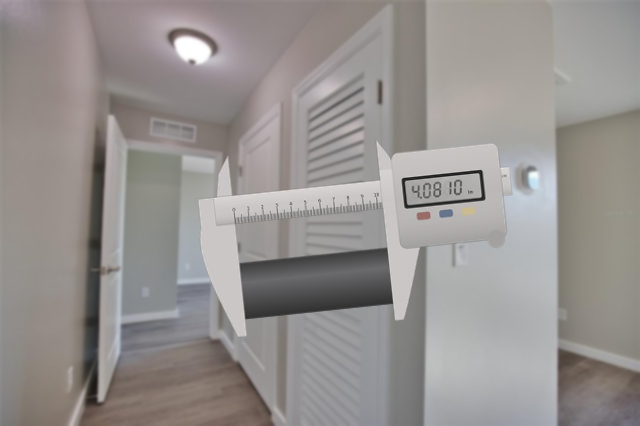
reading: in 4.0810
